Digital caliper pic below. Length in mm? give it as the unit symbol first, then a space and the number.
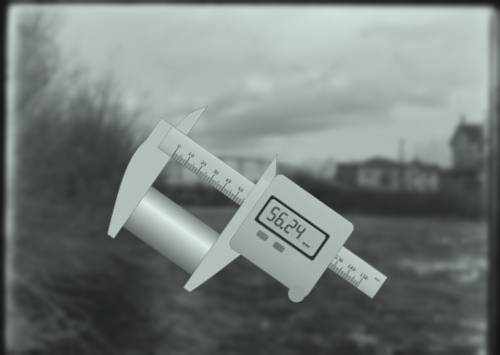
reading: mm 56.24
